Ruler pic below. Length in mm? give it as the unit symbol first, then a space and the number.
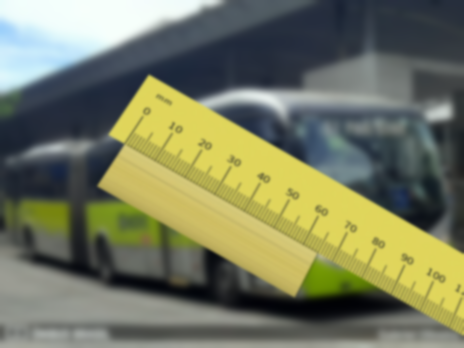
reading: mm 65
